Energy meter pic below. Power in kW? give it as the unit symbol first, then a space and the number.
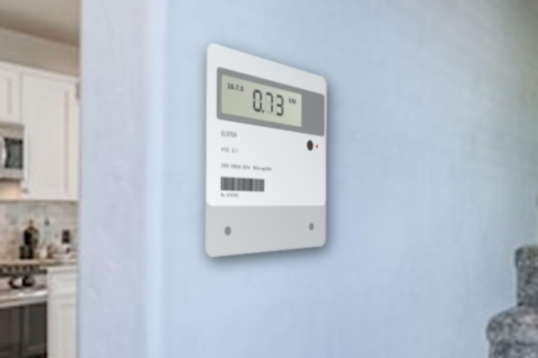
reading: kW 0.73
